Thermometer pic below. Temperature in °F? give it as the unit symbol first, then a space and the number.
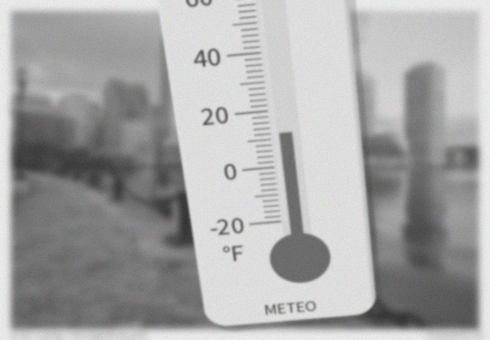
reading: °F 12
